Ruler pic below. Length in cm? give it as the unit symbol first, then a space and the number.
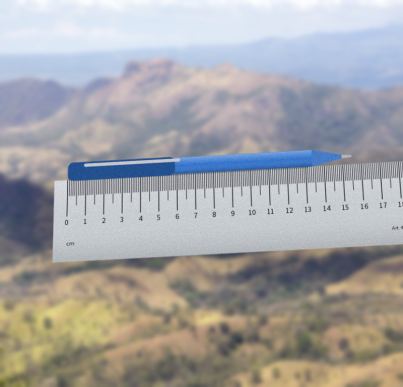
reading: cm 15.5
